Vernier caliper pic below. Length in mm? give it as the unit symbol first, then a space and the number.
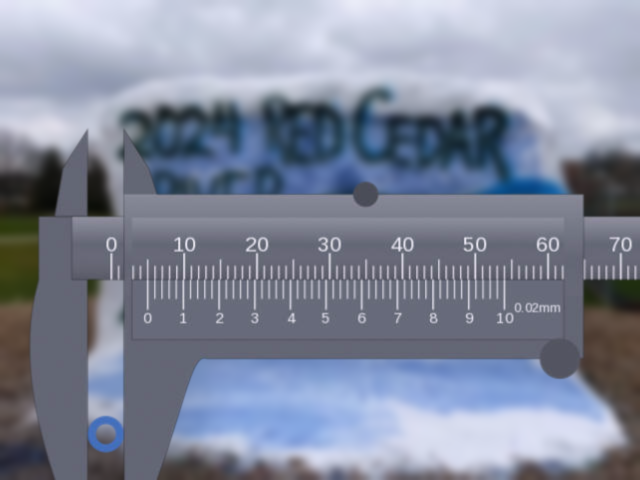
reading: mm 5.0
